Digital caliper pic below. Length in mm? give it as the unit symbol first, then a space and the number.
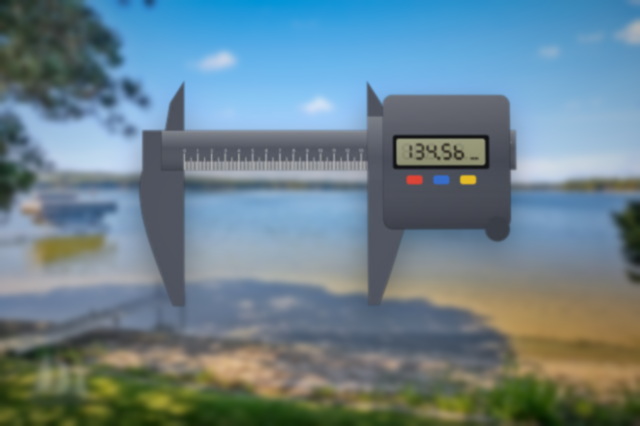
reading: mm 134.56
